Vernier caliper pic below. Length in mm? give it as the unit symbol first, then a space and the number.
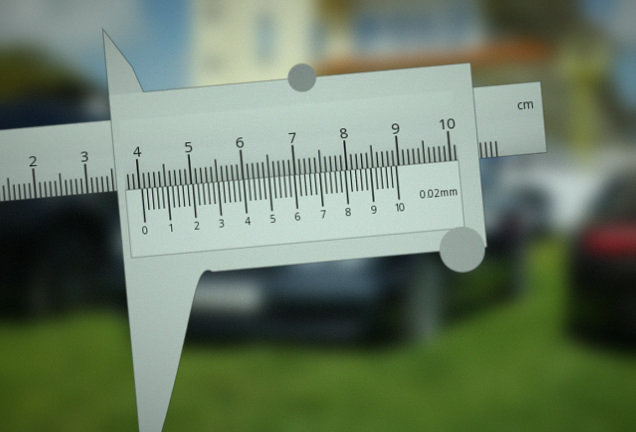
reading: mm 40.5
